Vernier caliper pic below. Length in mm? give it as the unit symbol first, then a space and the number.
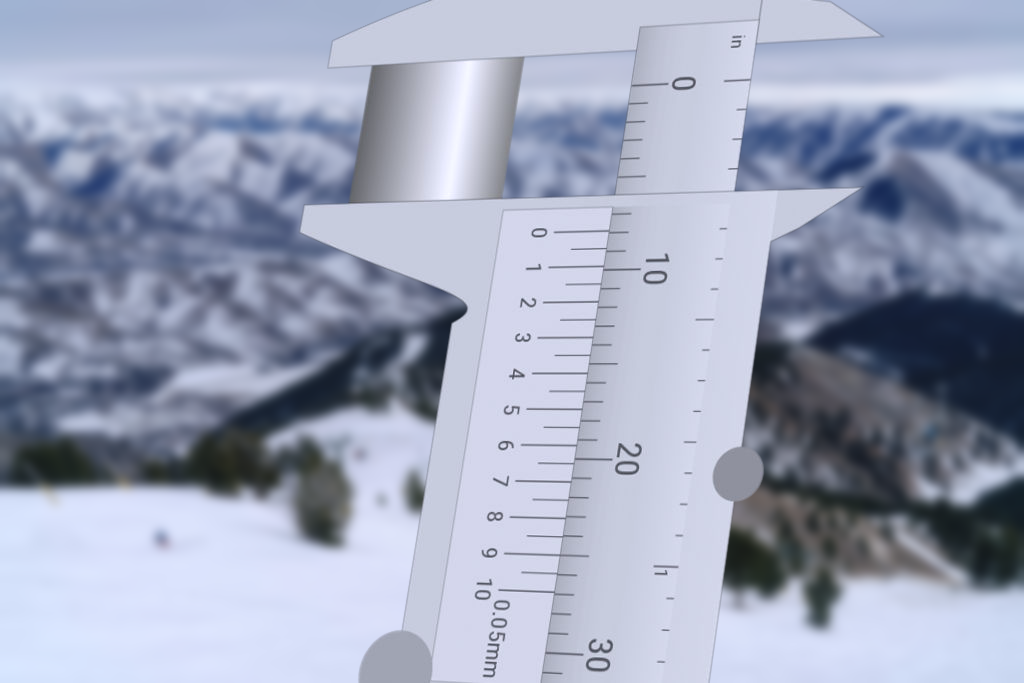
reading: mm 7.9
